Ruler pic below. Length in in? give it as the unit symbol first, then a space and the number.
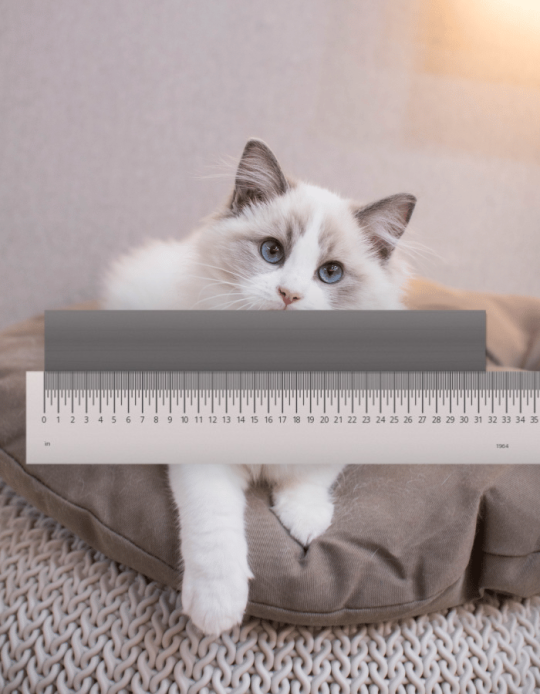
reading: in 31.5
